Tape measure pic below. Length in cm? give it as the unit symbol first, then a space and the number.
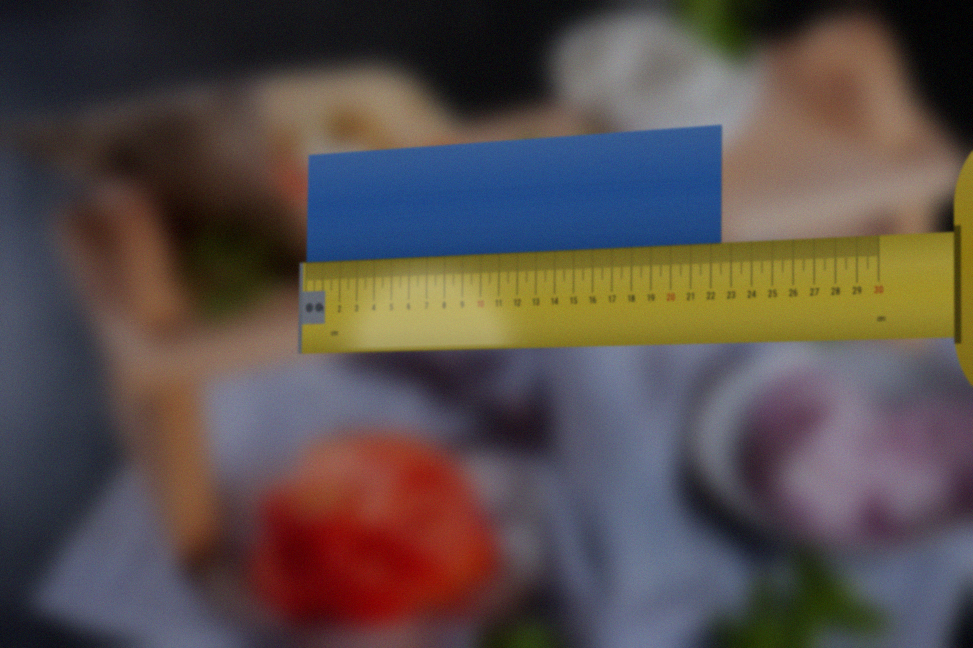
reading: cm 22.5
